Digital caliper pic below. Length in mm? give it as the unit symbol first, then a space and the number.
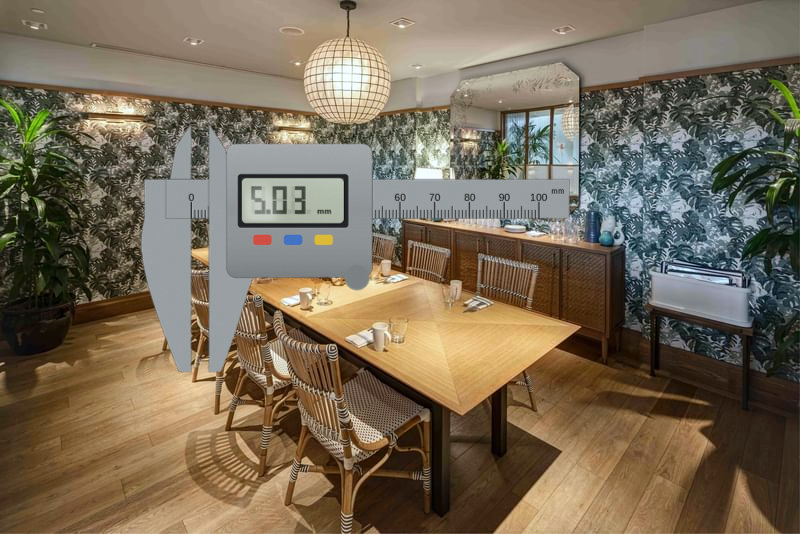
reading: mm 5.03
